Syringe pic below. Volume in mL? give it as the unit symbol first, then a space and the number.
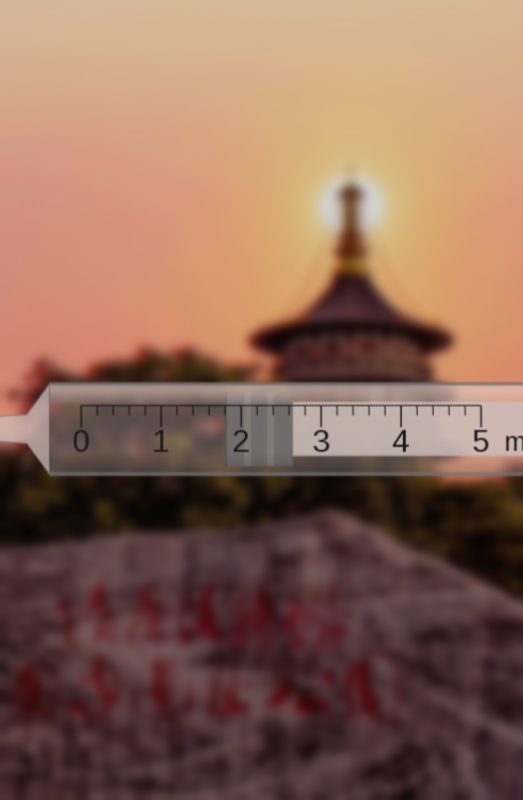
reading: mL 1.8
